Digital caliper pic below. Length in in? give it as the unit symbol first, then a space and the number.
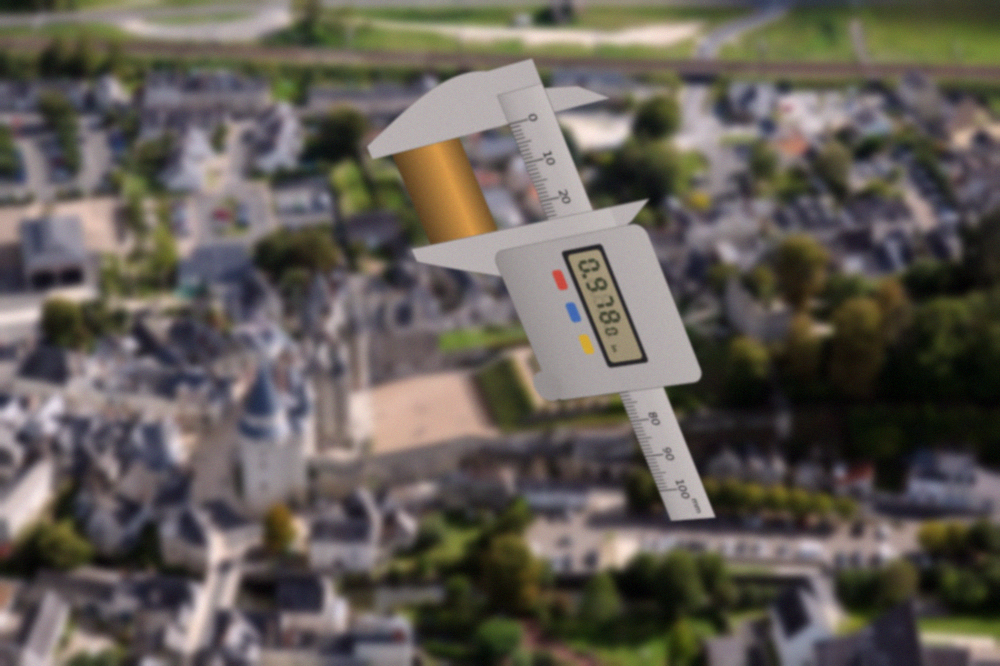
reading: in 0.9780
